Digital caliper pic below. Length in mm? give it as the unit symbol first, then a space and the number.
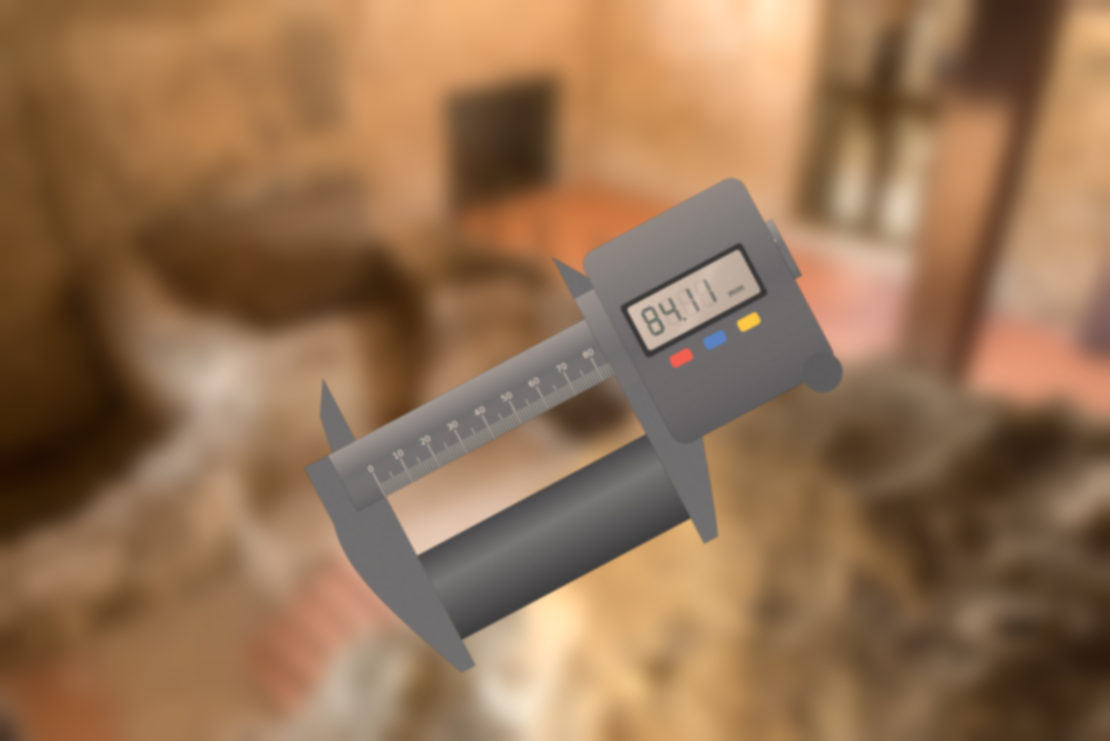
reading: mm 84.11
